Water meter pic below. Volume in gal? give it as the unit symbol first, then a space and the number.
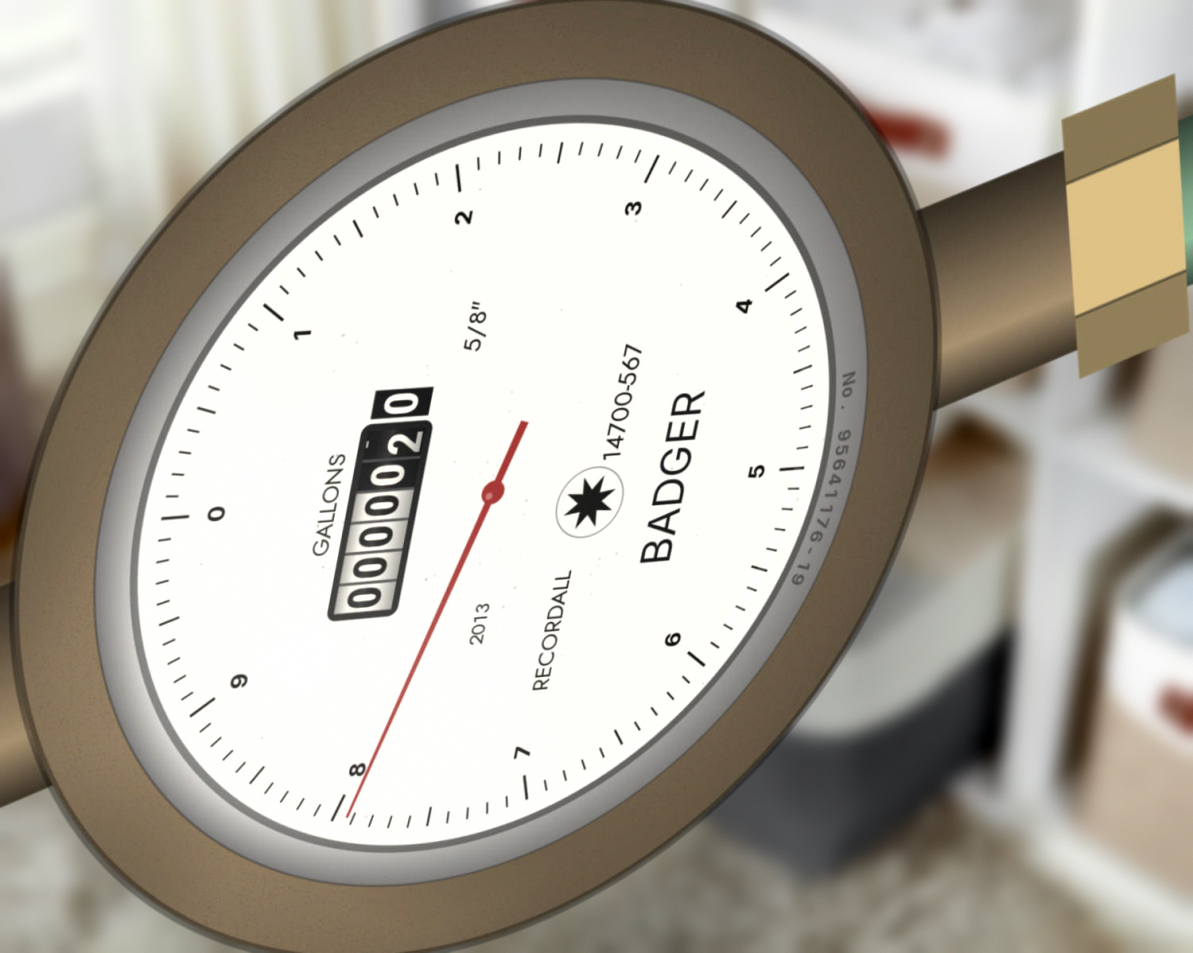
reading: gal 17.9
